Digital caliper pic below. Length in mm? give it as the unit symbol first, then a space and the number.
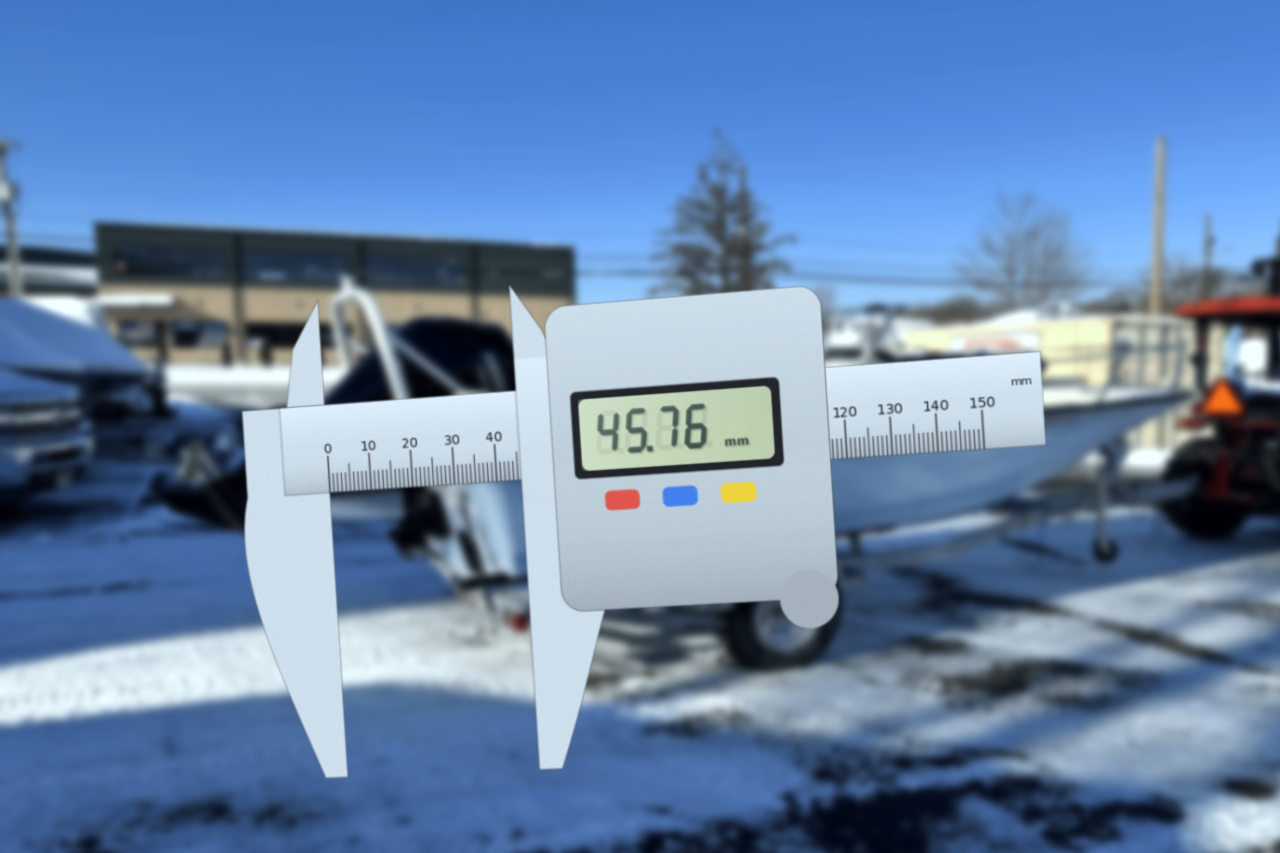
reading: mm 45.76
